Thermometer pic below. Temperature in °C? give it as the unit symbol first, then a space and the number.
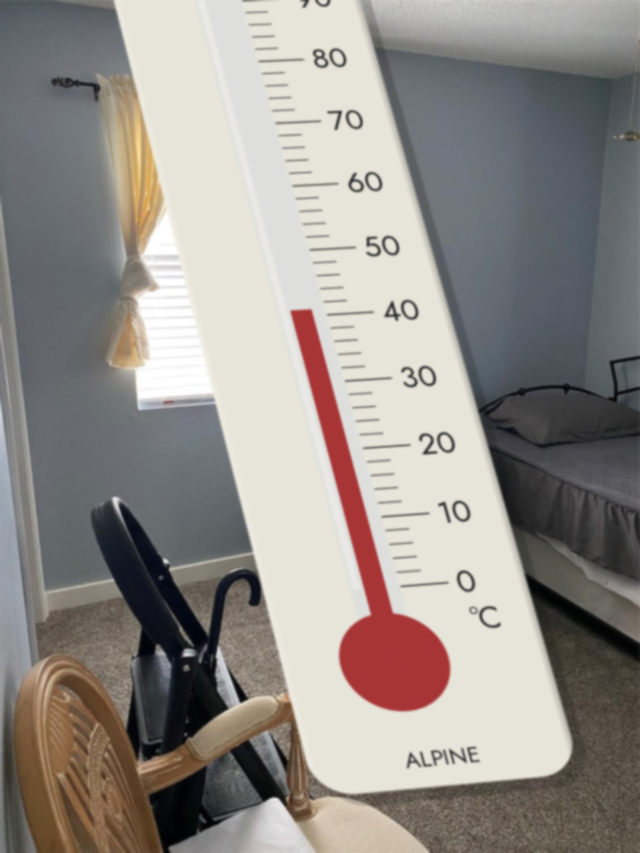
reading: °C 41
